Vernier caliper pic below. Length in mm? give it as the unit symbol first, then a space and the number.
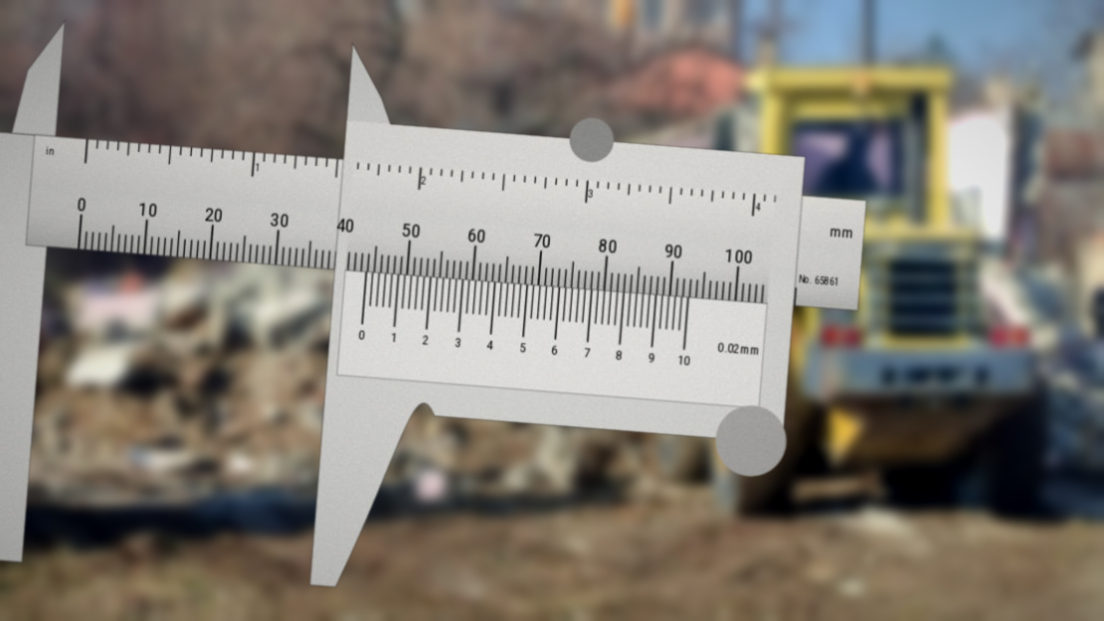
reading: mm 43.8
